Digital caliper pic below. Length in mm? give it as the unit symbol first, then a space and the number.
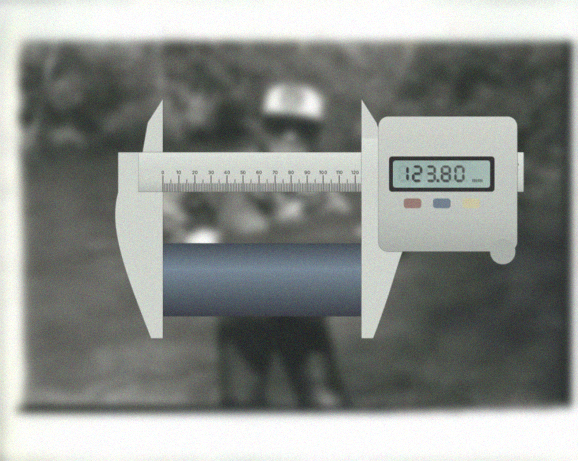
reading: mm 123.80
